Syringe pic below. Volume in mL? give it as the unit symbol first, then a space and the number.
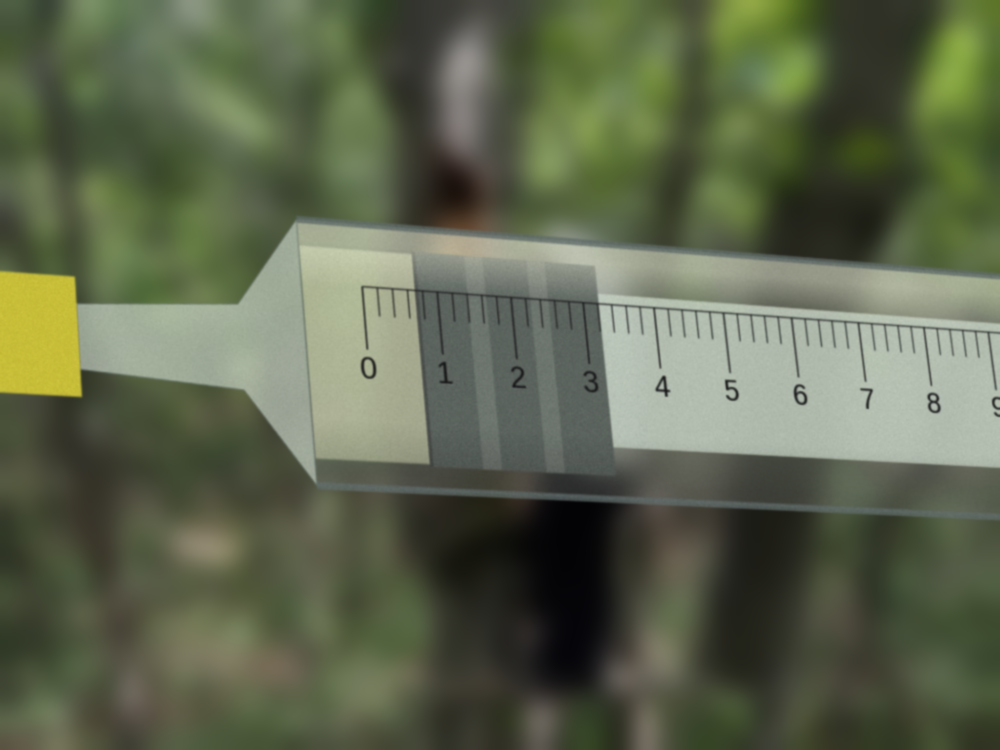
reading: mL 0.7
